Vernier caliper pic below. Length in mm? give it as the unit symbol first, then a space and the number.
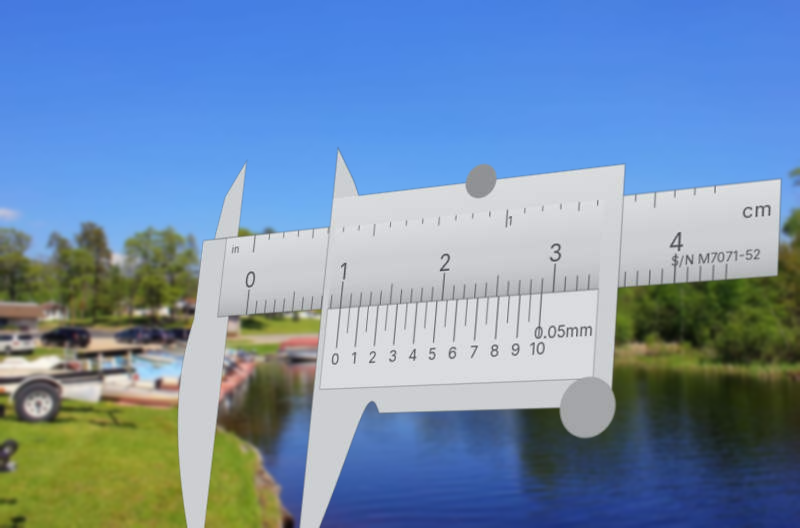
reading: mm 10.0
